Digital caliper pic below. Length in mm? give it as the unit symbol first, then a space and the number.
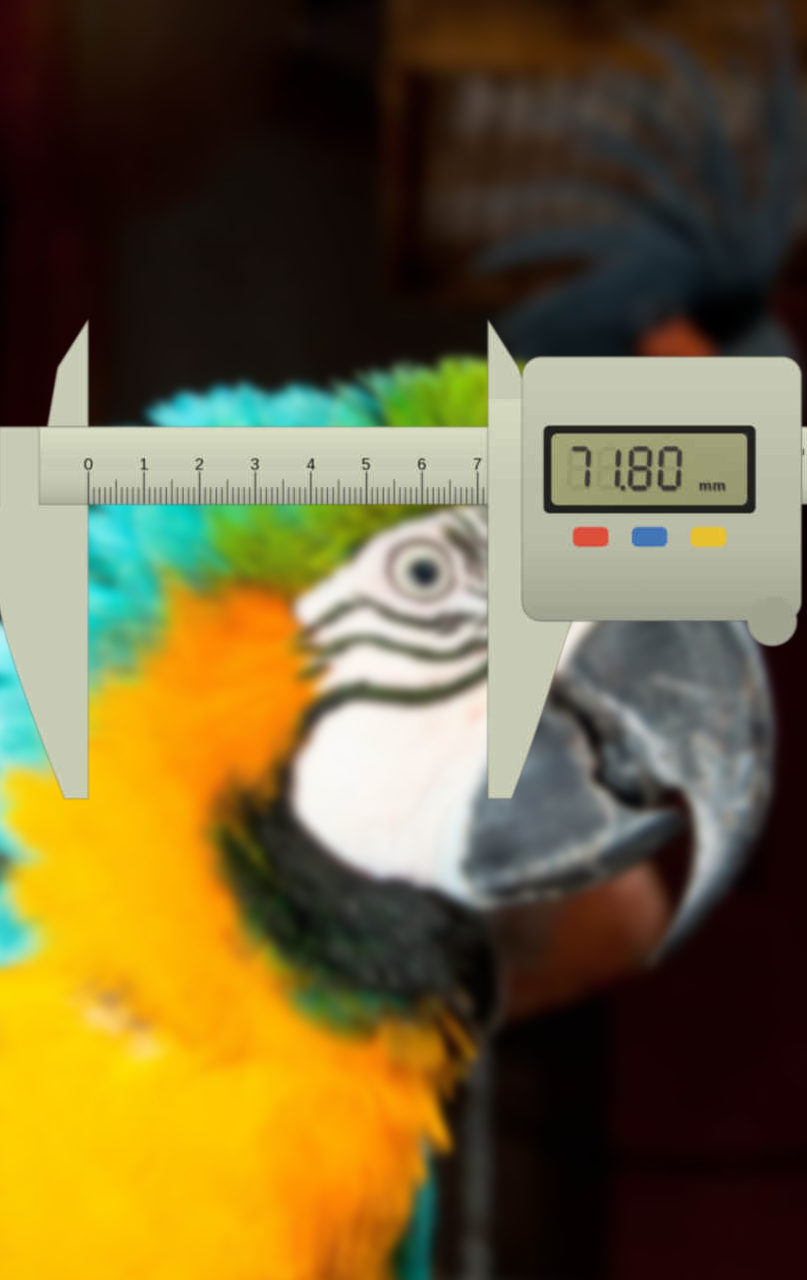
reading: mm 71.80
